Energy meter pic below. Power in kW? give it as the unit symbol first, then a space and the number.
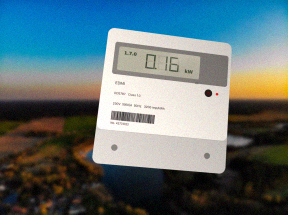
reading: kW 0.16
